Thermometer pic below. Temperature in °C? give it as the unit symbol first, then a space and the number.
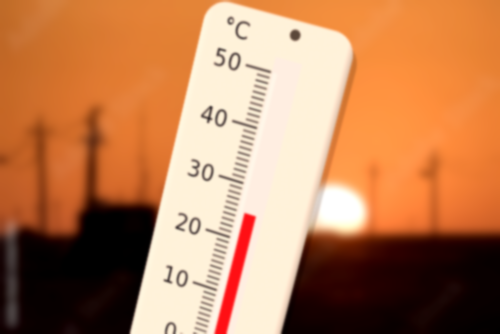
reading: °C 25
